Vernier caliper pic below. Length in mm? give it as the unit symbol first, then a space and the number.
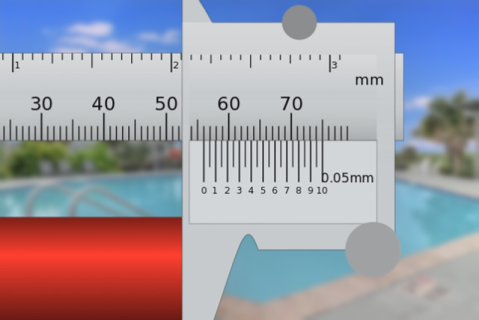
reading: mm 56.0
